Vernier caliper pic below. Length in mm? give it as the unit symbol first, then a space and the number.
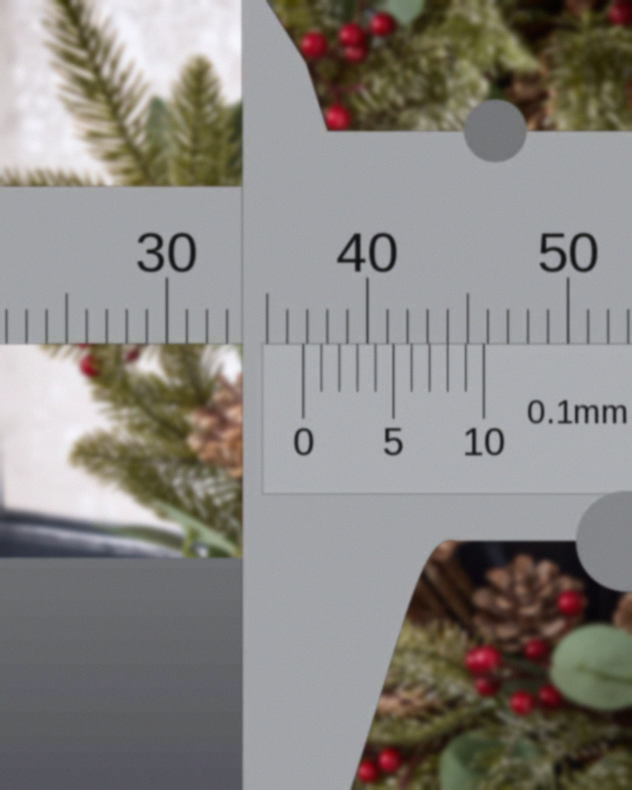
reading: mm 36.8
